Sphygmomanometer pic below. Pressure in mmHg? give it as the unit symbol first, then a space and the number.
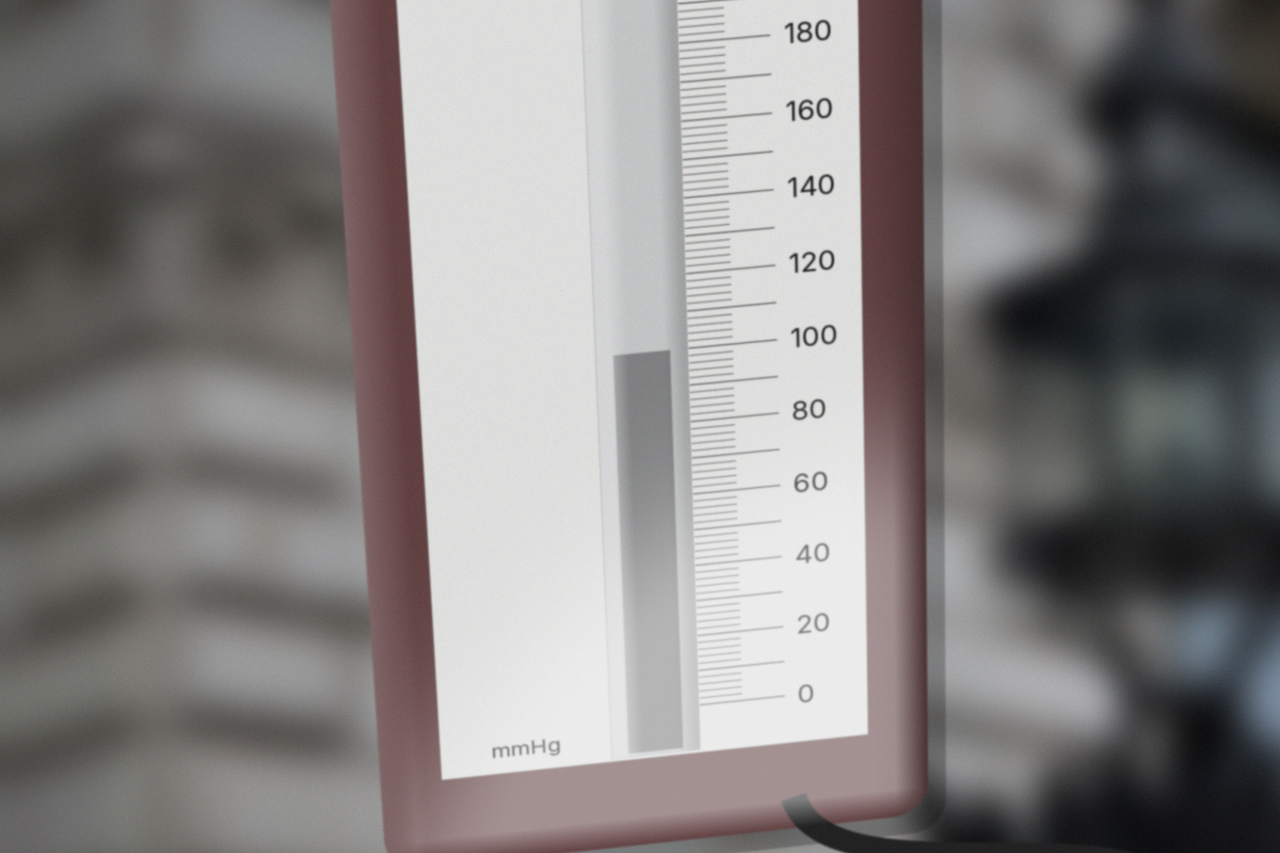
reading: mmHg 100
